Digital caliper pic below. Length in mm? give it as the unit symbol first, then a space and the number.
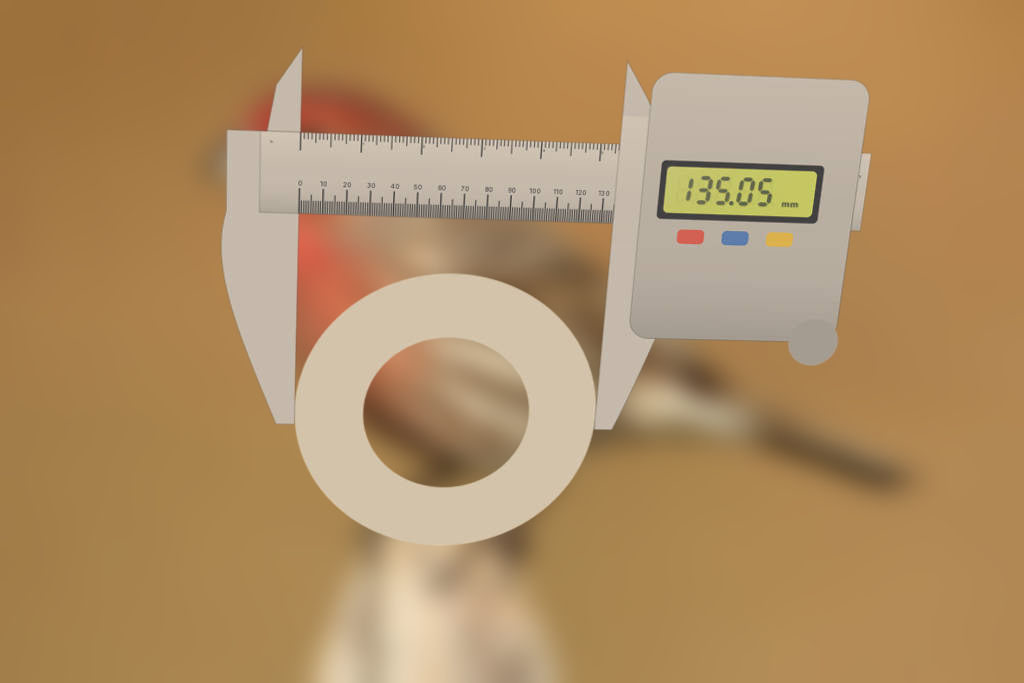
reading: mm 135.05
